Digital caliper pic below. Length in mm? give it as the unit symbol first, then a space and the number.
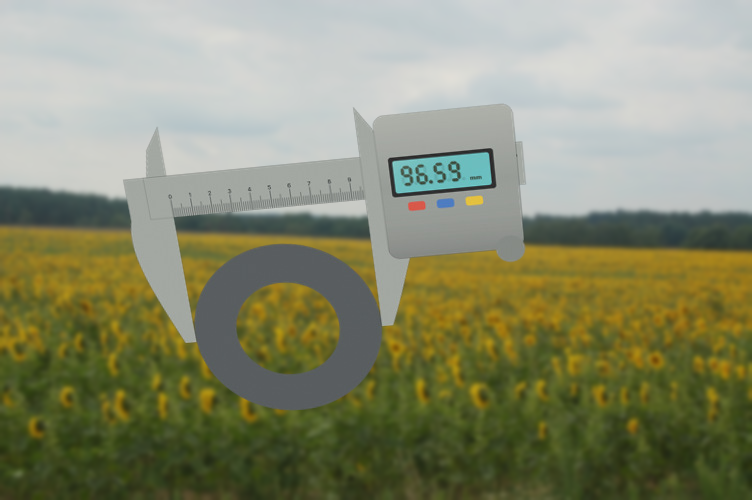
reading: mm 96.59
